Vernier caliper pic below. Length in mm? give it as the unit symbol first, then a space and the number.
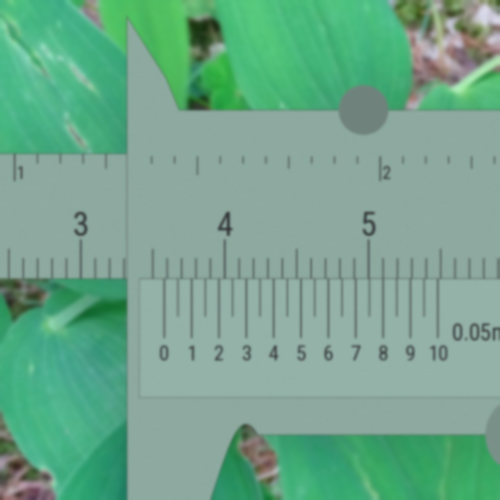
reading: mm 35.8
